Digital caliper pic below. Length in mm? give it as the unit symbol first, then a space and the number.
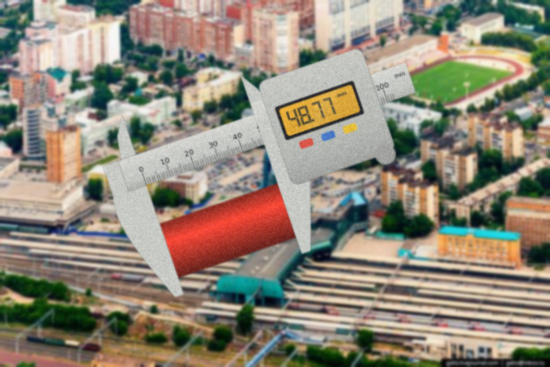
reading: mm 48.77
